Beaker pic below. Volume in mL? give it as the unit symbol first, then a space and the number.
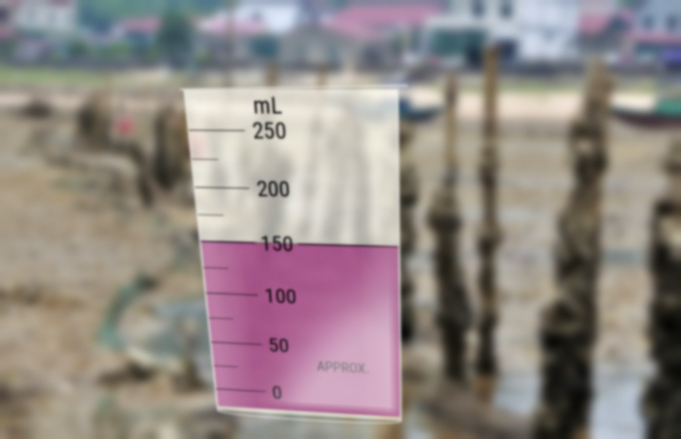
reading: mL 150
